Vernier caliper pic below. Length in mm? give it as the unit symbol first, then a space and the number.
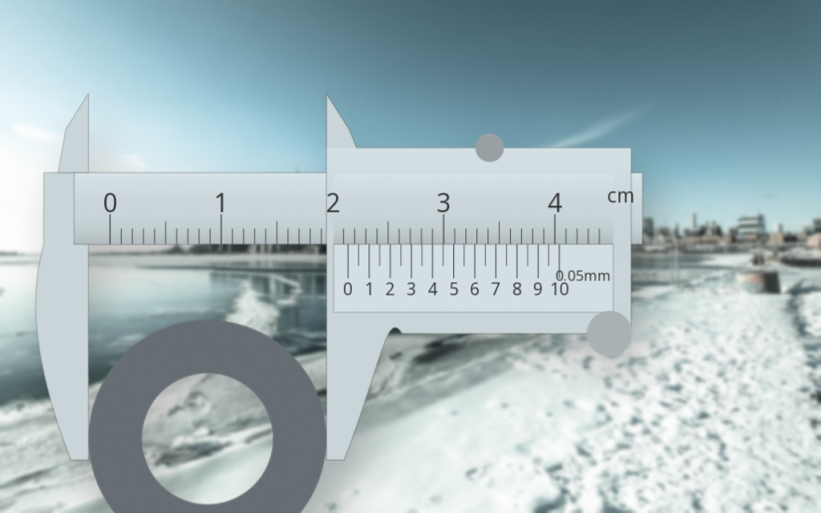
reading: mm 21.4
